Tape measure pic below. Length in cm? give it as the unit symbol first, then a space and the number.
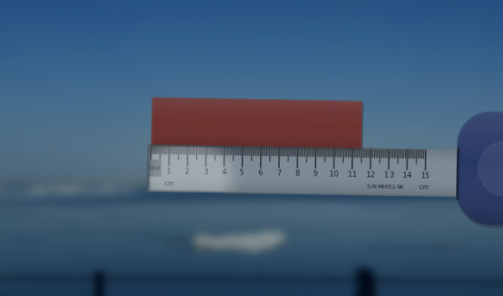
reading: cm 11.5
